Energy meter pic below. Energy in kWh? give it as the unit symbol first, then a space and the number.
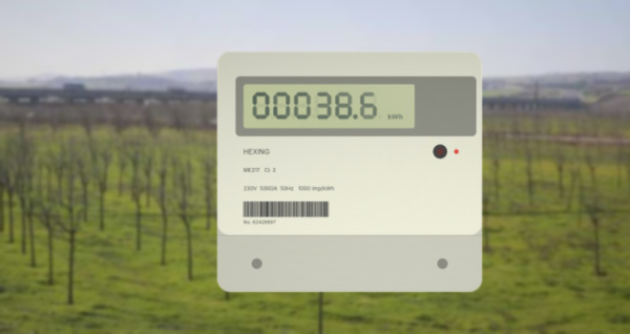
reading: kWh 38.6
